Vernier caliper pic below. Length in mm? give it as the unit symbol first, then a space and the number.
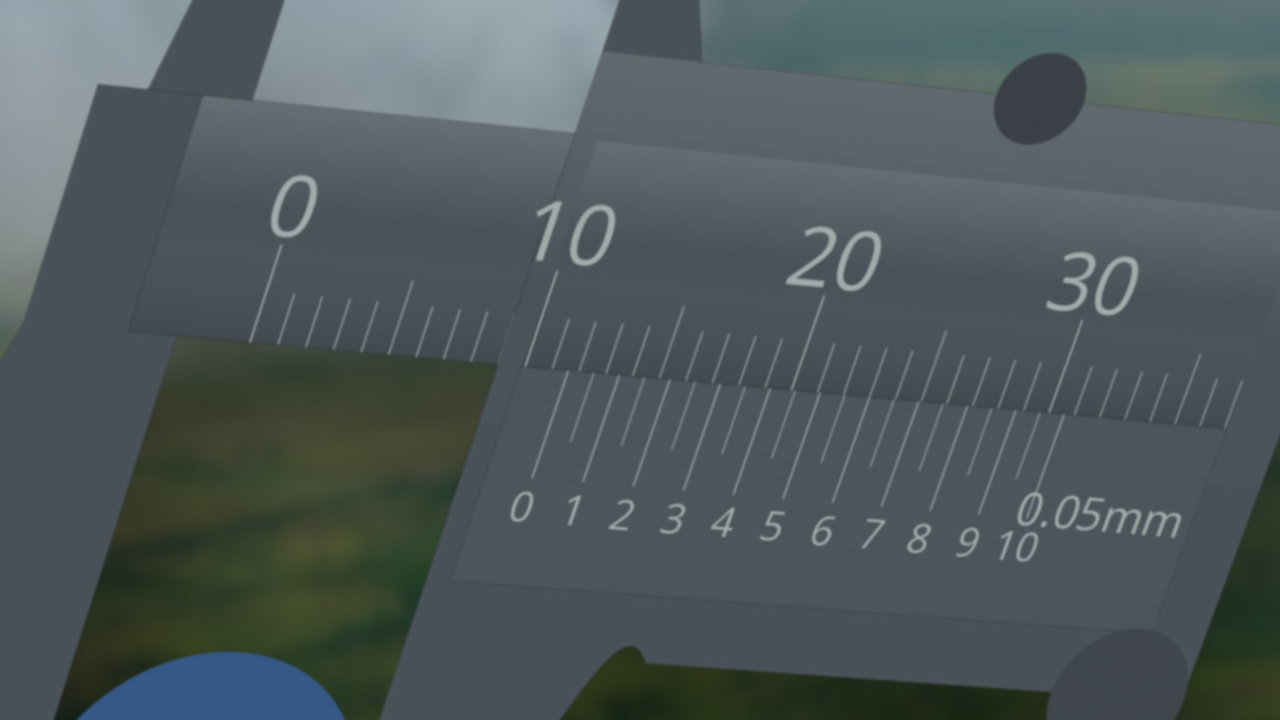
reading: mm 11.6
